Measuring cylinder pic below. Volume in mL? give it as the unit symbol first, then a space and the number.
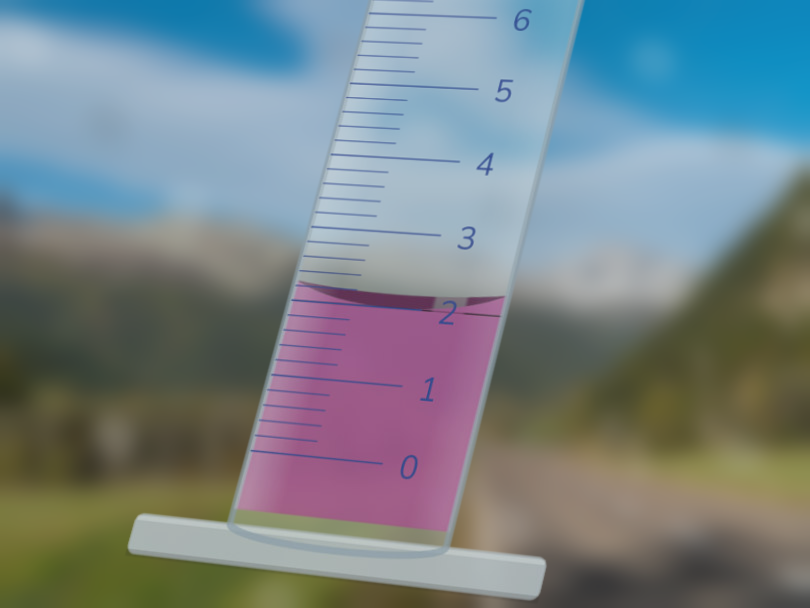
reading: mL 2
